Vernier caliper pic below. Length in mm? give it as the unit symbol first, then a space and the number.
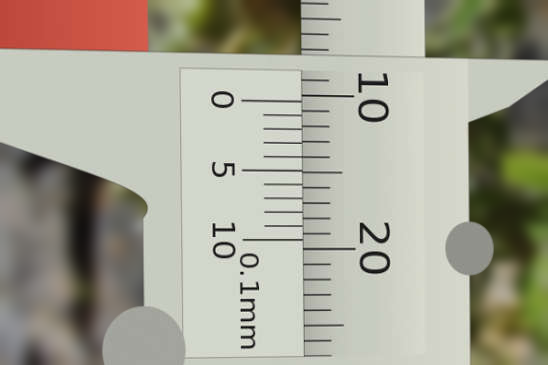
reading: mm 10.4
